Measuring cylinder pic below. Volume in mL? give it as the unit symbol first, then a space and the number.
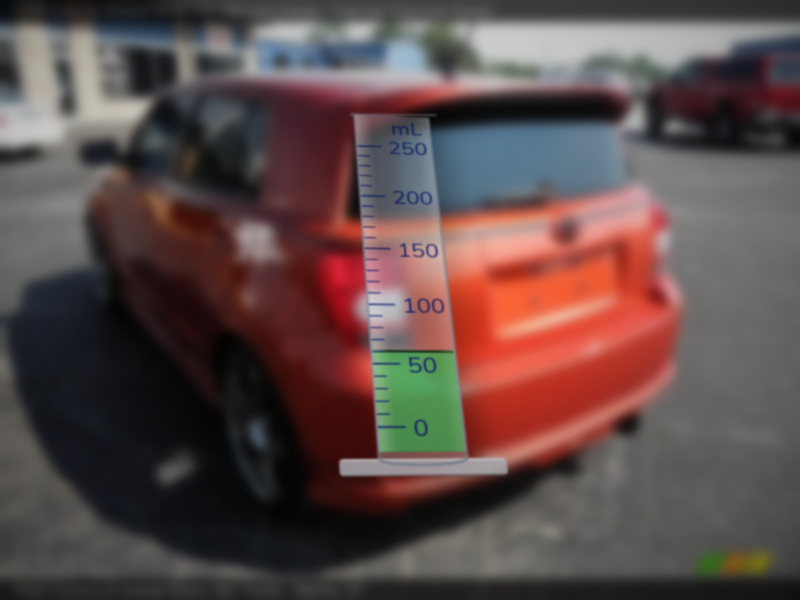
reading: mL 60
